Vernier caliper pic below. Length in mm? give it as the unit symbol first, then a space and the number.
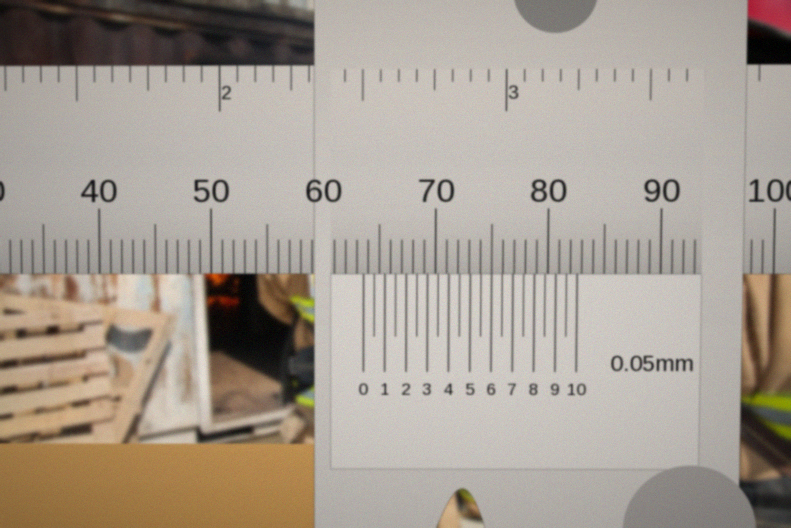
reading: mm 63.6
